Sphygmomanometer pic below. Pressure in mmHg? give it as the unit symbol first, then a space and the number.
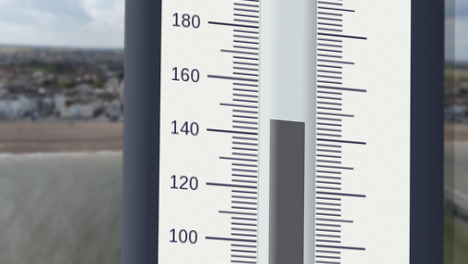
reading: mmHg 146
